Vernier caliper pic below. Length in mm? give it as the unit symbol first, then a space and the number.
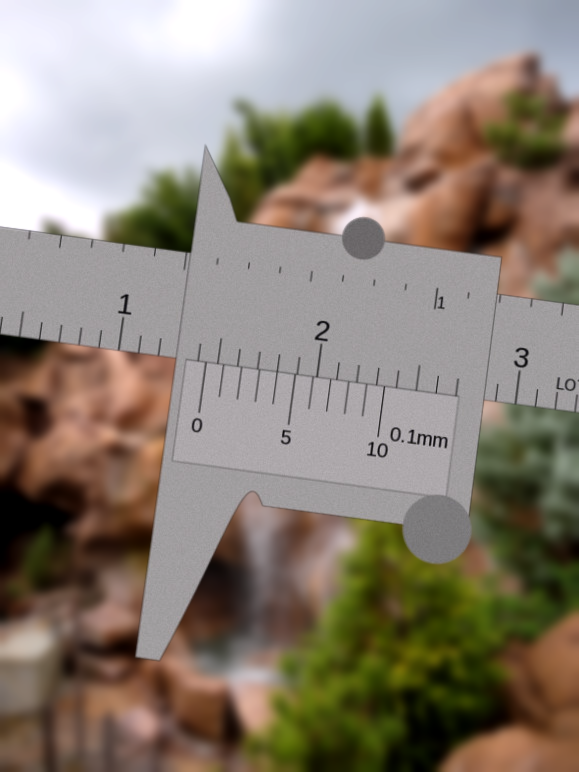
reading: mm 14.4
